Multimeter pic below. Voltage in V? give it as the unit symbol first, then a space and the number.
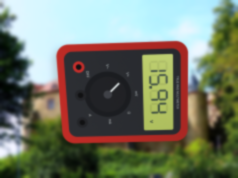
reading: V 15.94
